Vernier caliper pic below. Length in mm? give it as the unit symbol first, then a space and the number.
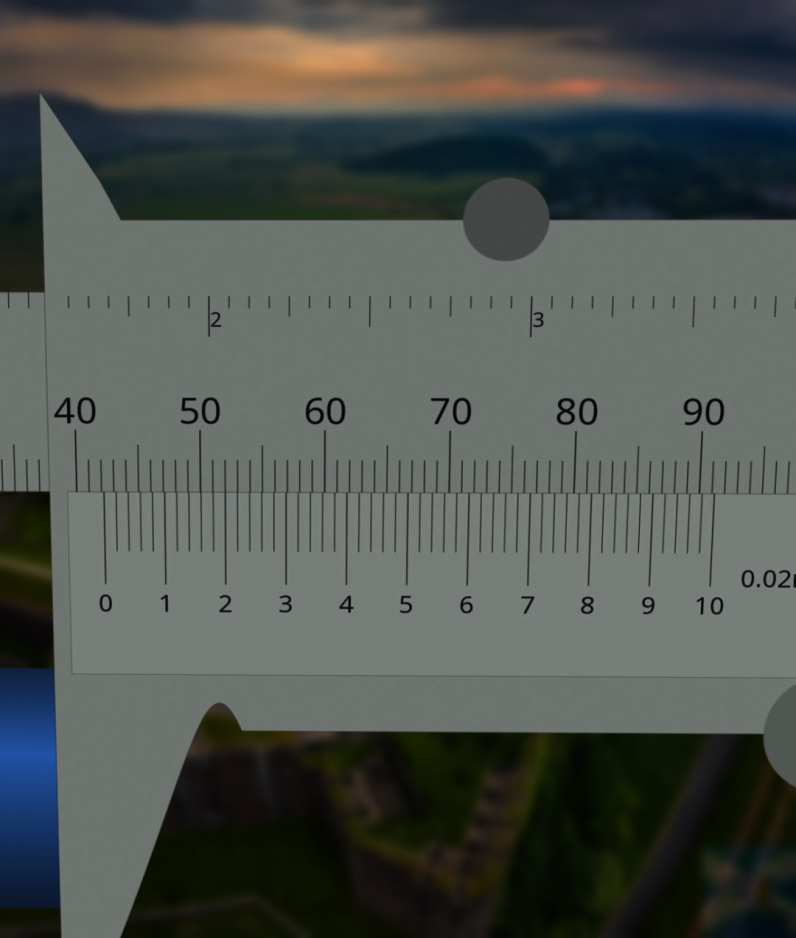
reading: mm 42.2
